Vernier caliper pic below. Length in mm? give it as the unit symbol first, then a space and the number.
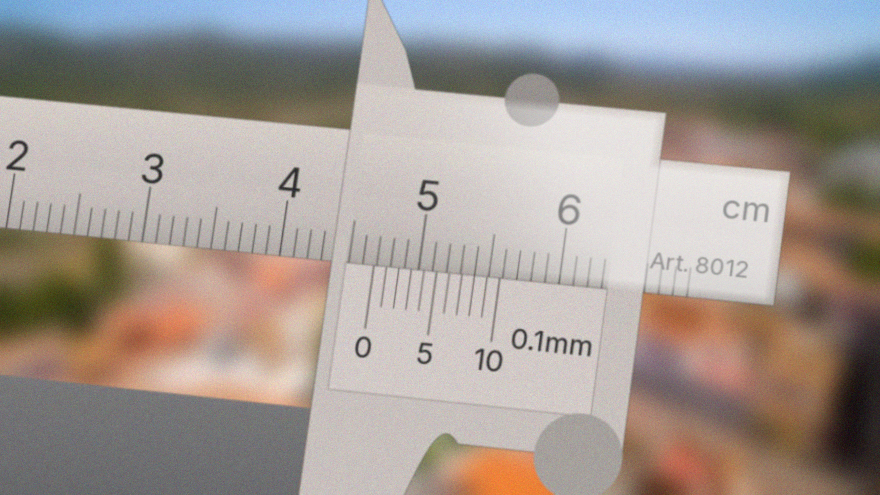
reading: mm 46.8
